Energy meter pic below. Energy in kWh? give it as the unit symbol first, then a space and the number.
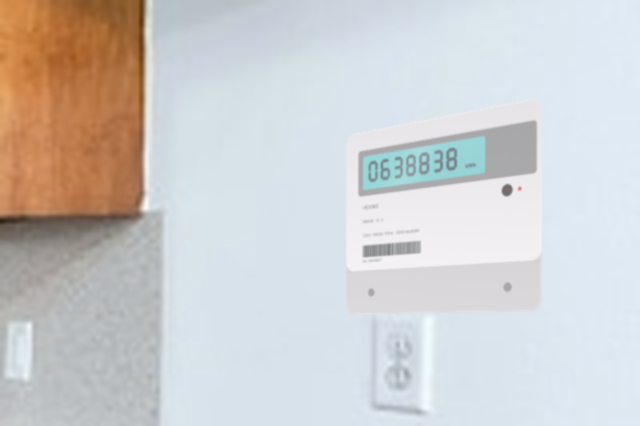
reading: kWh 638838
